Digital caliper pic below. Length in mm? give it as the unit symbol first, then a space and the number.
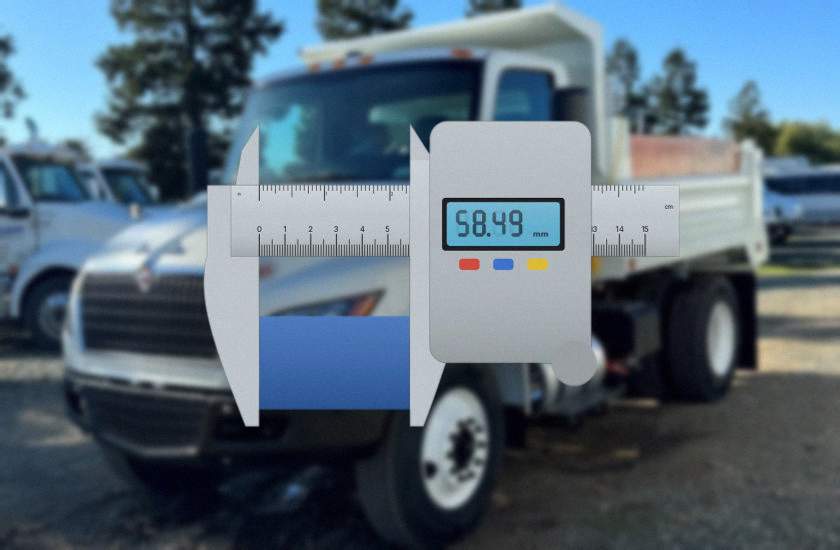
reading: mm 58.49
